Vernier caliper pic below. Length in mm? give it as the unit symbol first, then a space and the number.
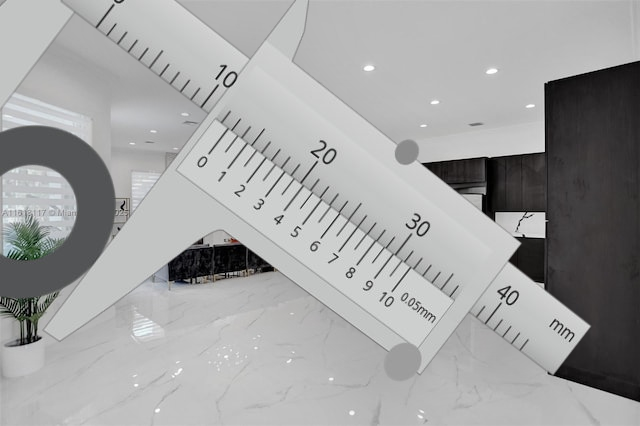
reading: mm 12.7
